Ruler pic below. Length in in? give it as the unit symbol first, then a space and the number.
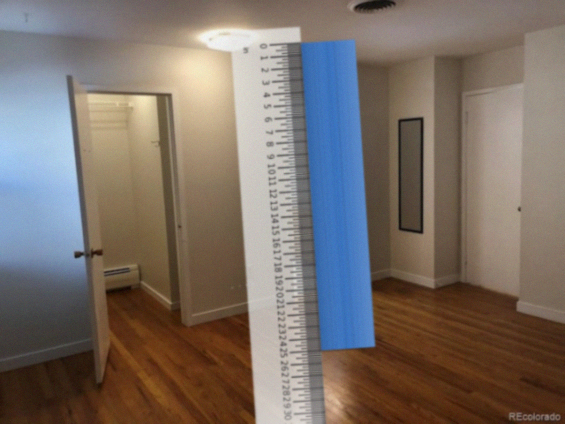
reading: in 25
